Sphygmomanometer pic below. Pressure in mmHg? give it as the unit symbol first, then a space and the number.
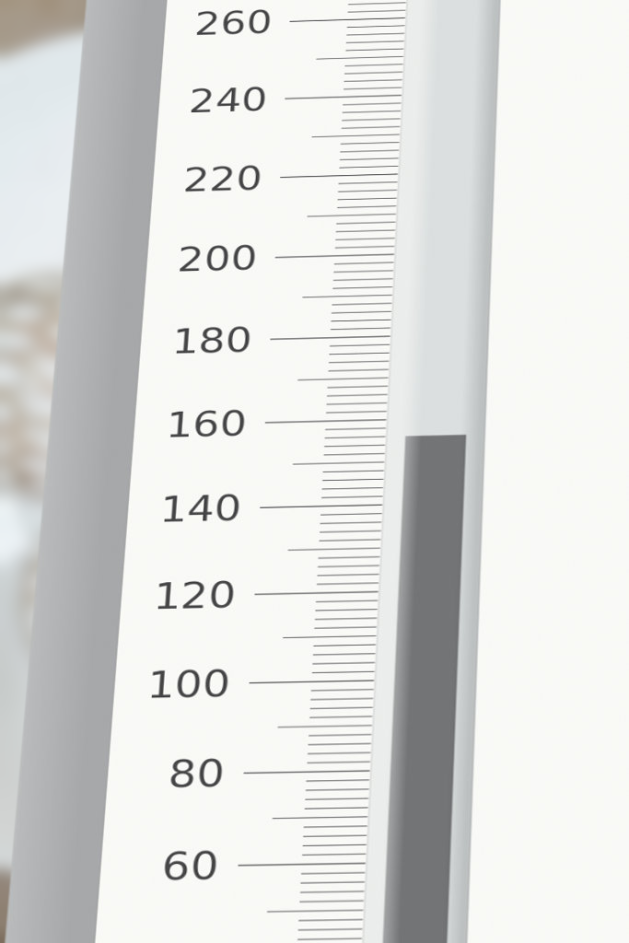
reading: mmHg 156
